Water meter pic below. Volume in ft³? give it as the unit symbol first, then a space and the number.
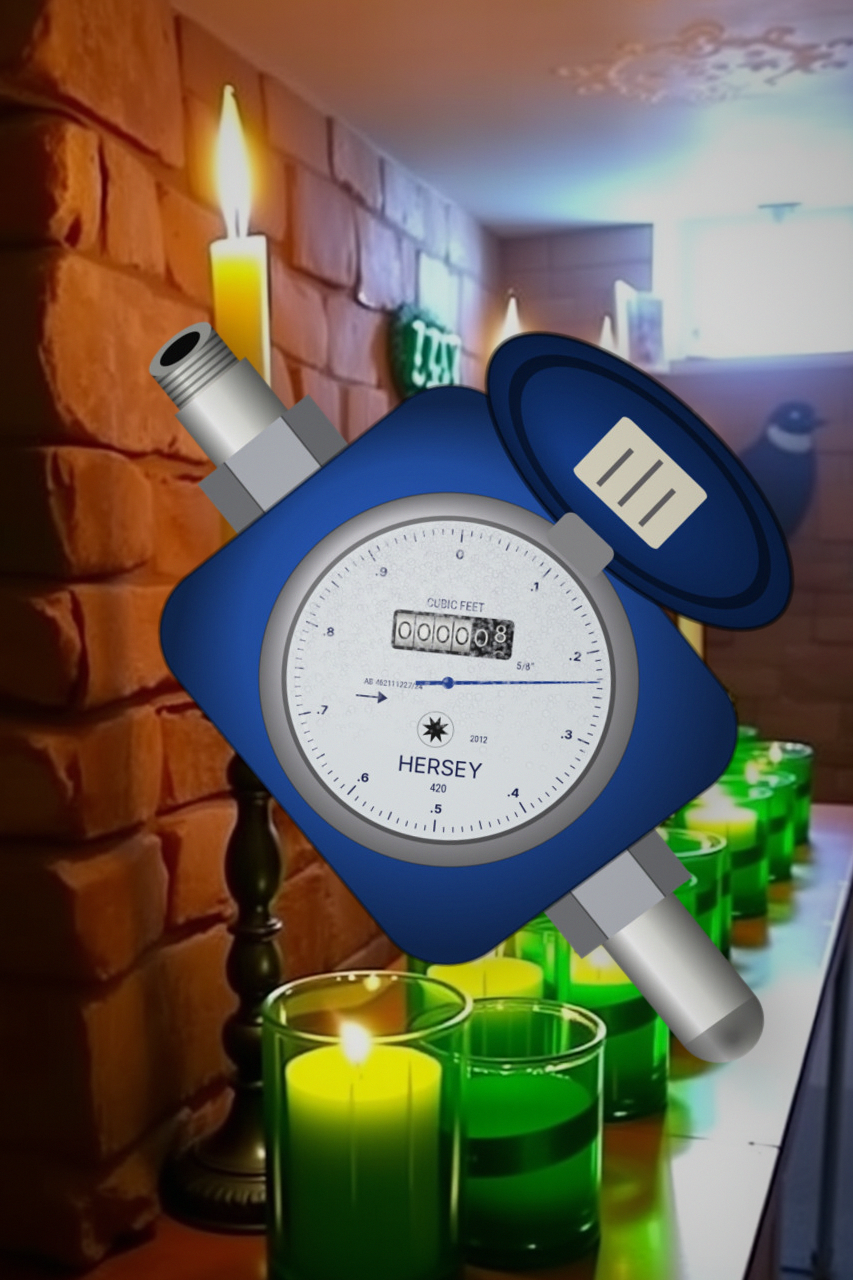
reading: ft³ 8.23
